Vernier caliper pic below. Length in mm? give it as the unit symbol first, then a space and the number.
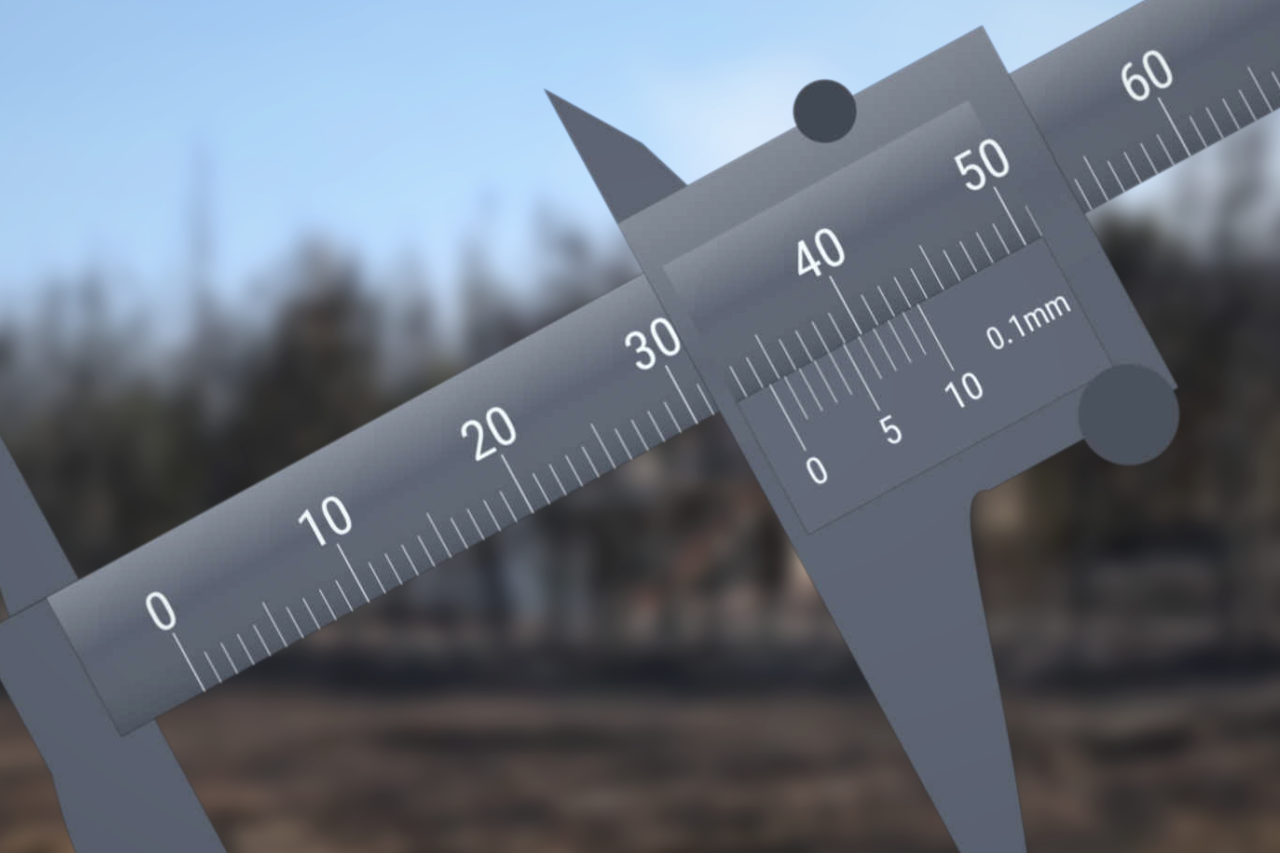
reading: mm 34.4
